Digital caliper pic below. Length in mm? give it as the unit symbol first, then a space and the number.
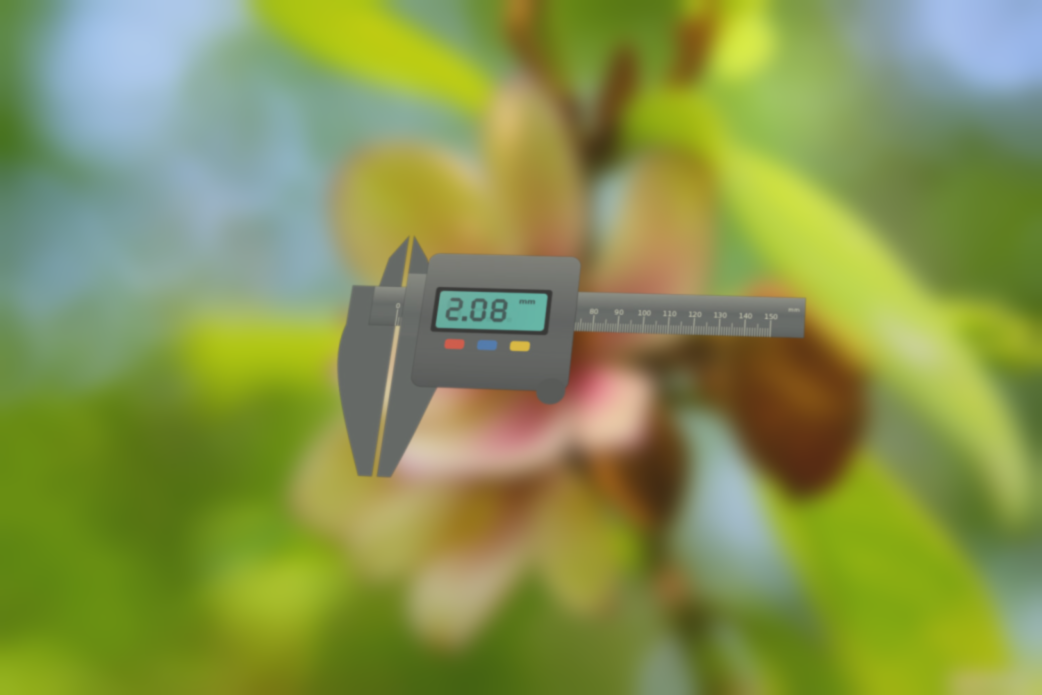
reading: mm 2.08
